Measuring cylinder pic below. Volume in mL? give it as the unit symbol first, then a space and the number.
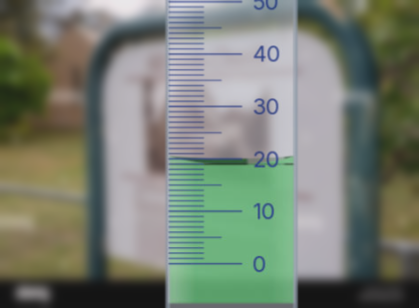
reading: mL 19
